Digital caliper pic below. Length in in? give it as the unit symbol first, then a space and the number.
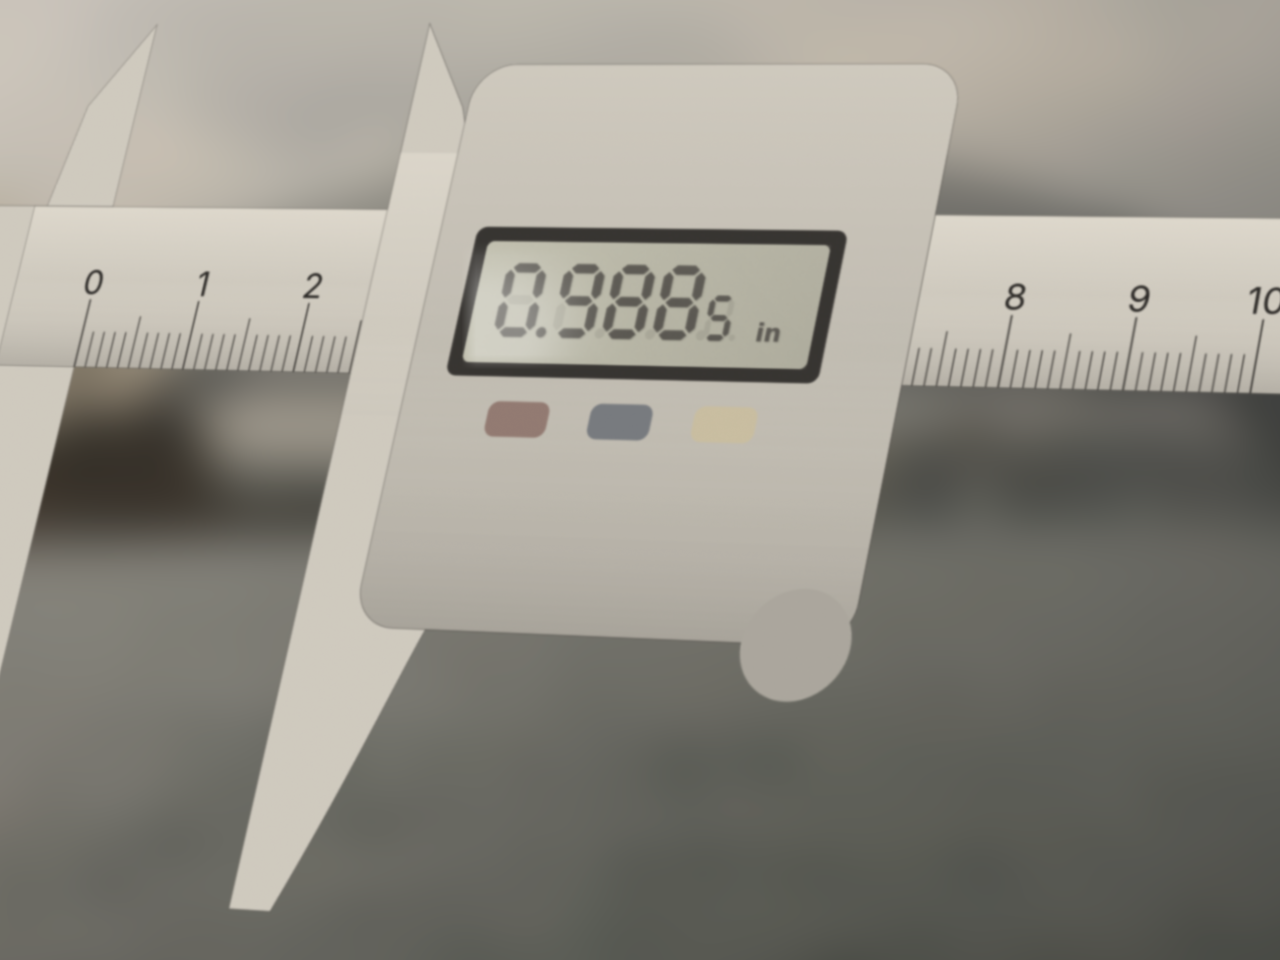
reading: in 0.9885
